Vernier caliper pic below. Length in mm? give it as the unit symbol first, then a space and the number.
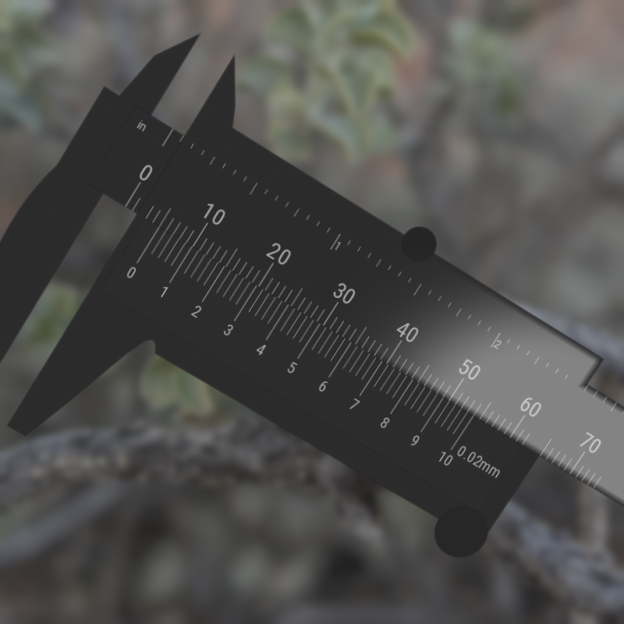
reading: mm 5.0
